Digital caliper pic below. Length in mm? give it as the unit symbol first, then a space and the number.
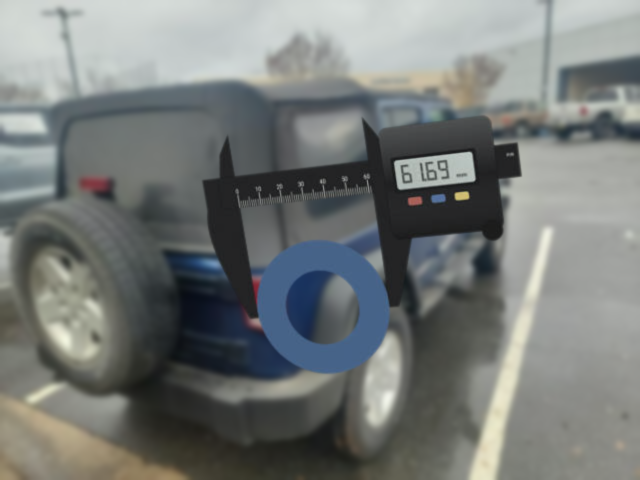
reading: mm 61.69
